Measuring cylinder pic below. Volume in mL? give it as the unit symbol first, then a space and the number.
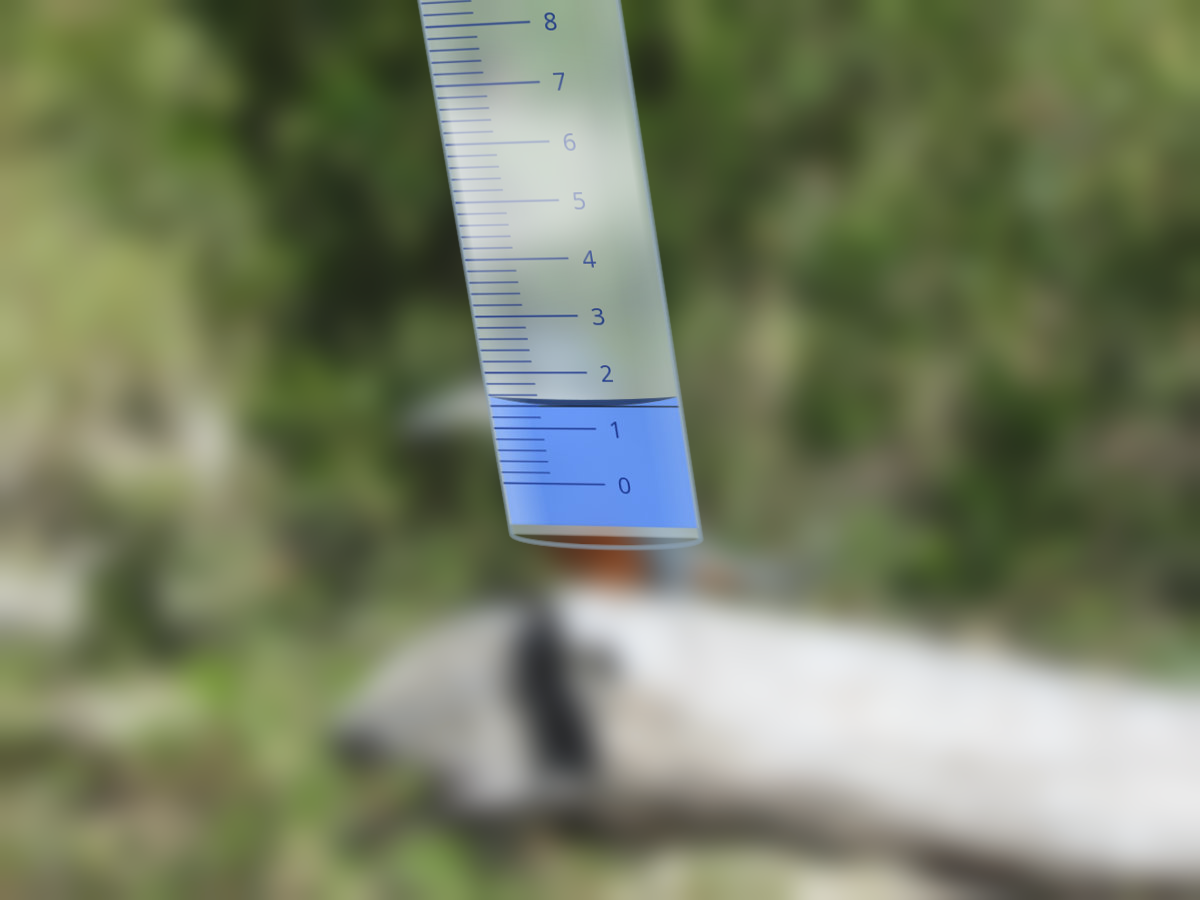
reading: mL 1.4
